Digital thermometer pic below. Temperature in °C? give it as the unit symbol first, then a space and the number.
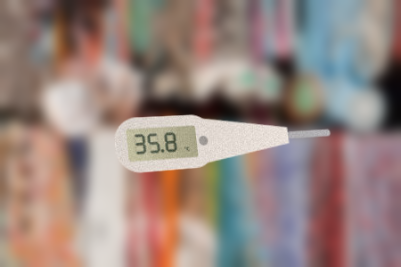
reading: °C 35.8
